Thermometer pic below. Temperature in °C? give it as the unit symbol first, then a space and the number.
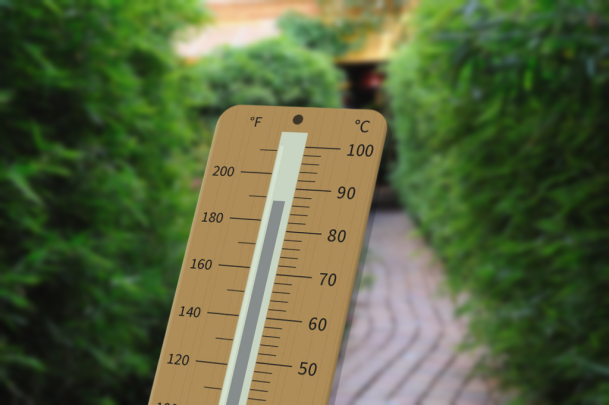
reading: °C 87
